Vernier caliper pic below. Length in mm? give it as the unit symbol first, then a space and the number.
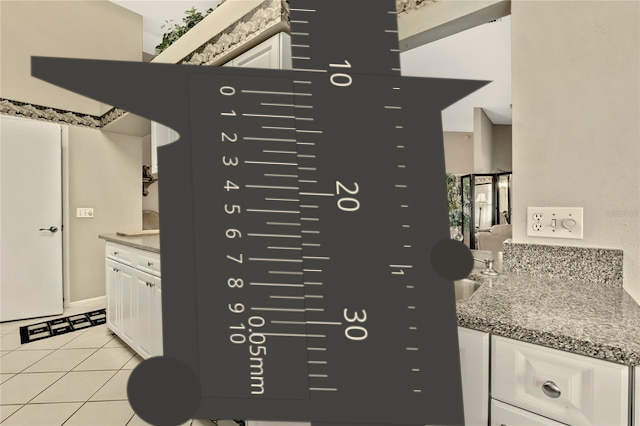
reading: mm 12.0
